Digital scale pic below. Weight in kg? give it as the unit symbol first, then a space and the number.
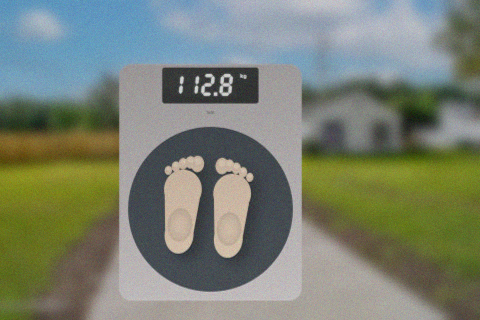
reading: kg 112.8
